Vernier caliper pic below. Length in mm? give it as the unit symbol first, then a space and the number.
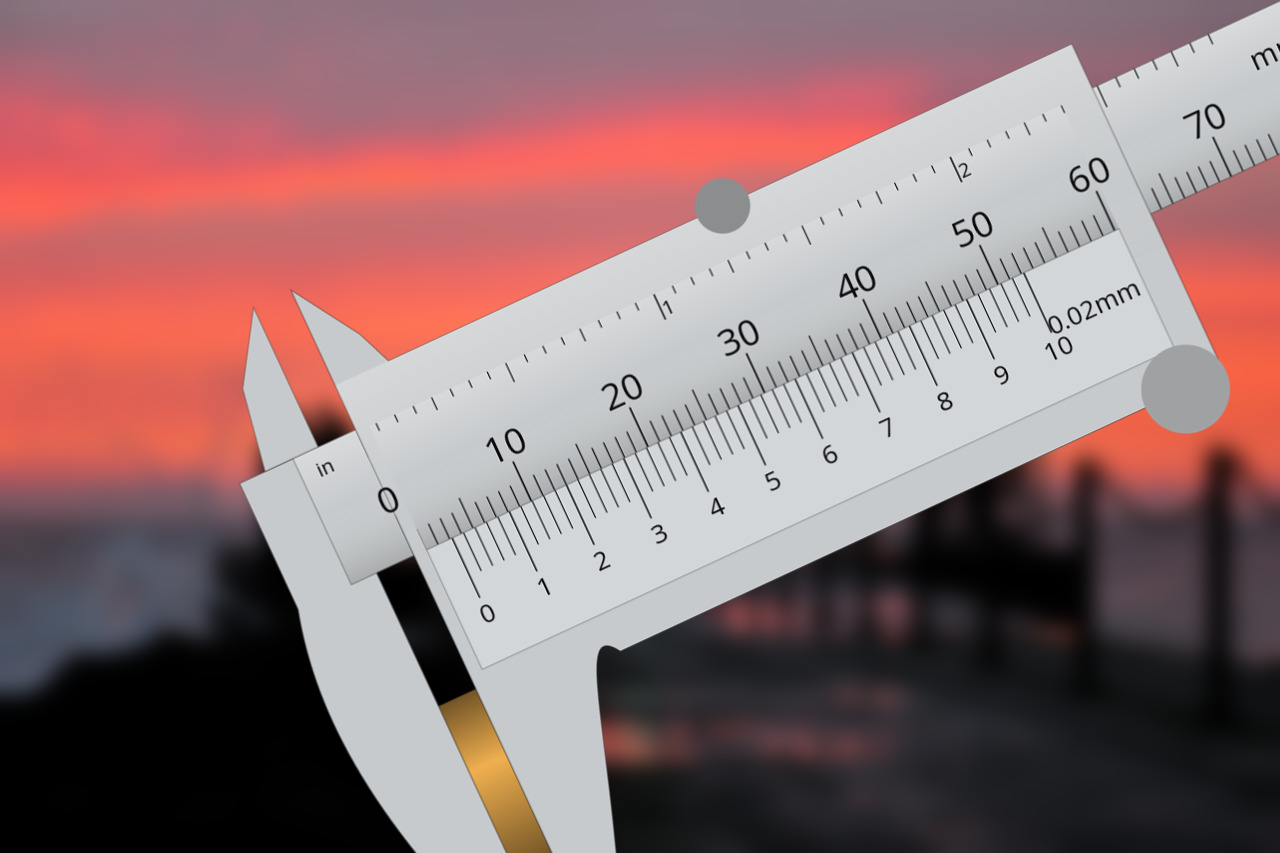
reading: mm 3.2
